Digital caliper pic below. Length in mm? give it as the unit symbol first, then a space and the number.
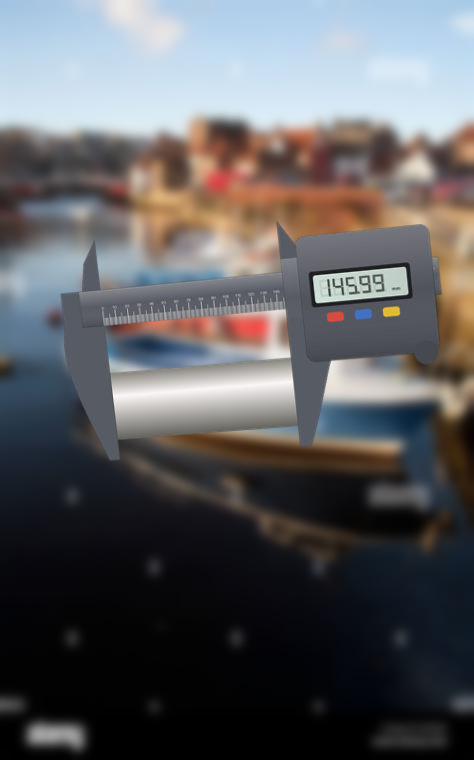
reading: mm 145.99
